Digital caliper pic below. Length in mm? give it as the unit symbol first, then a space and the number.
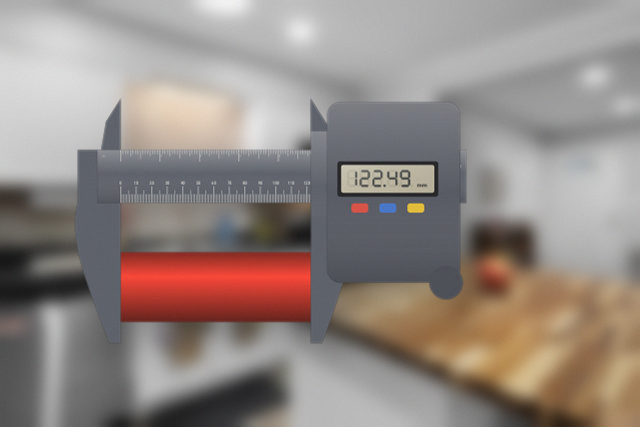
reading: mm 122.49
